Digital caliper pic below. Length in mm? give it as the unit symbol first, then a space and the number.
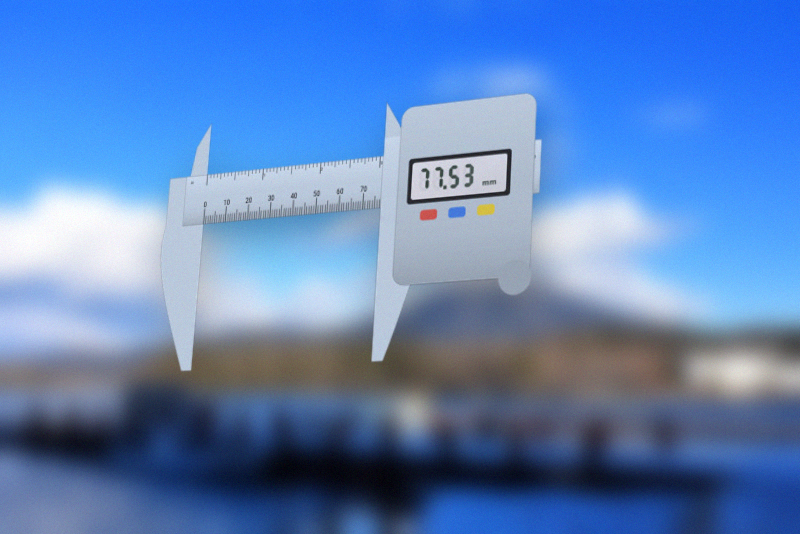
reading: mm 77.53
